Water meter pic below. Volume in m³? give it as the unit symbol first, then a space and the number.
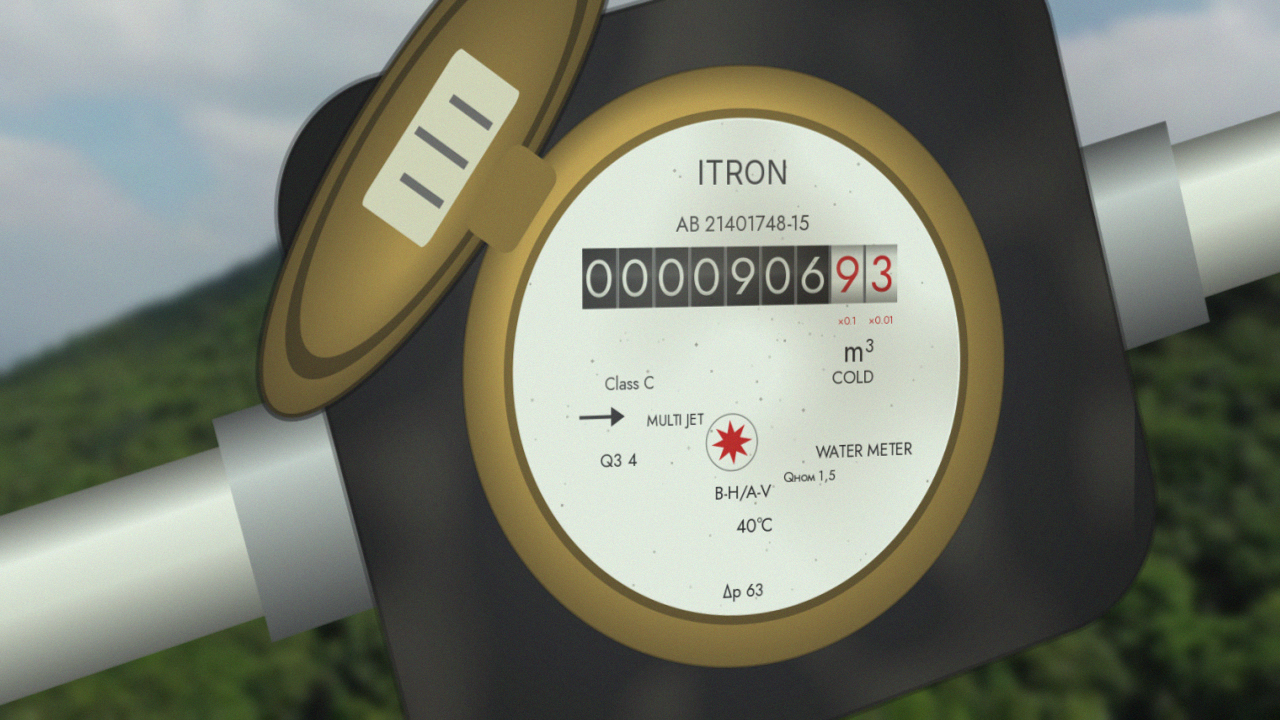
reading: m³ 906.93
